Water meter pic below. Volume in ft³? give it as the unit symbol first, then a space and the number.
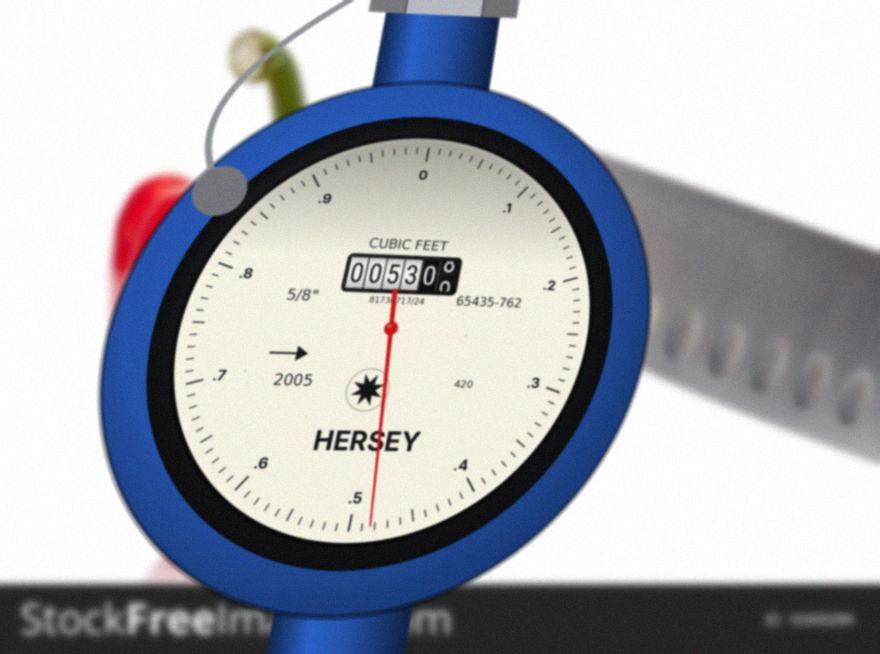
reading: ft³ 5308.48
